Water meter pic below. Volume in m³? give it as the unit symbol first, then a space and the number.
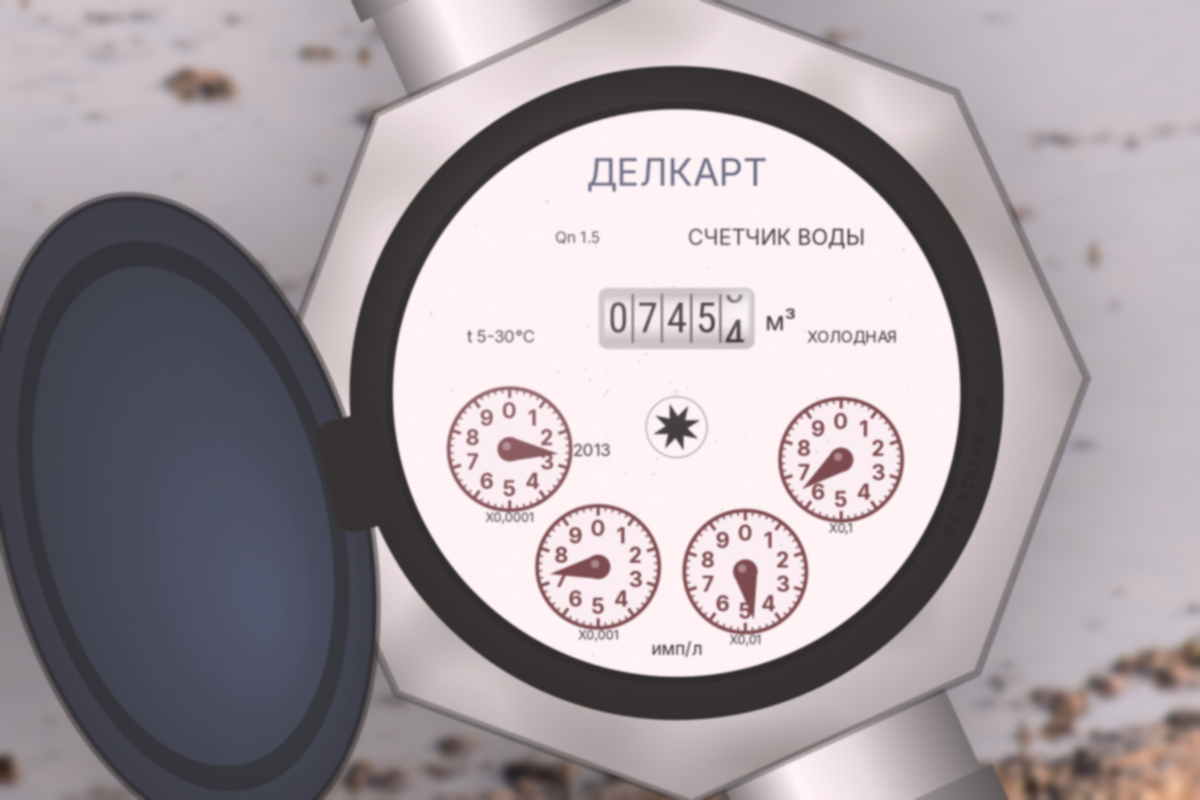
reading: m³ 7453.6472
